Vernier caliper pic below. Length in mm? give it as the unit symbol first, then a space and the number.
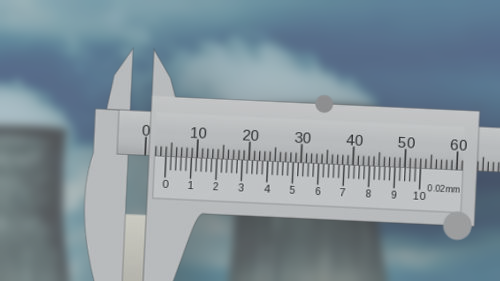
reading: mm 4.0
